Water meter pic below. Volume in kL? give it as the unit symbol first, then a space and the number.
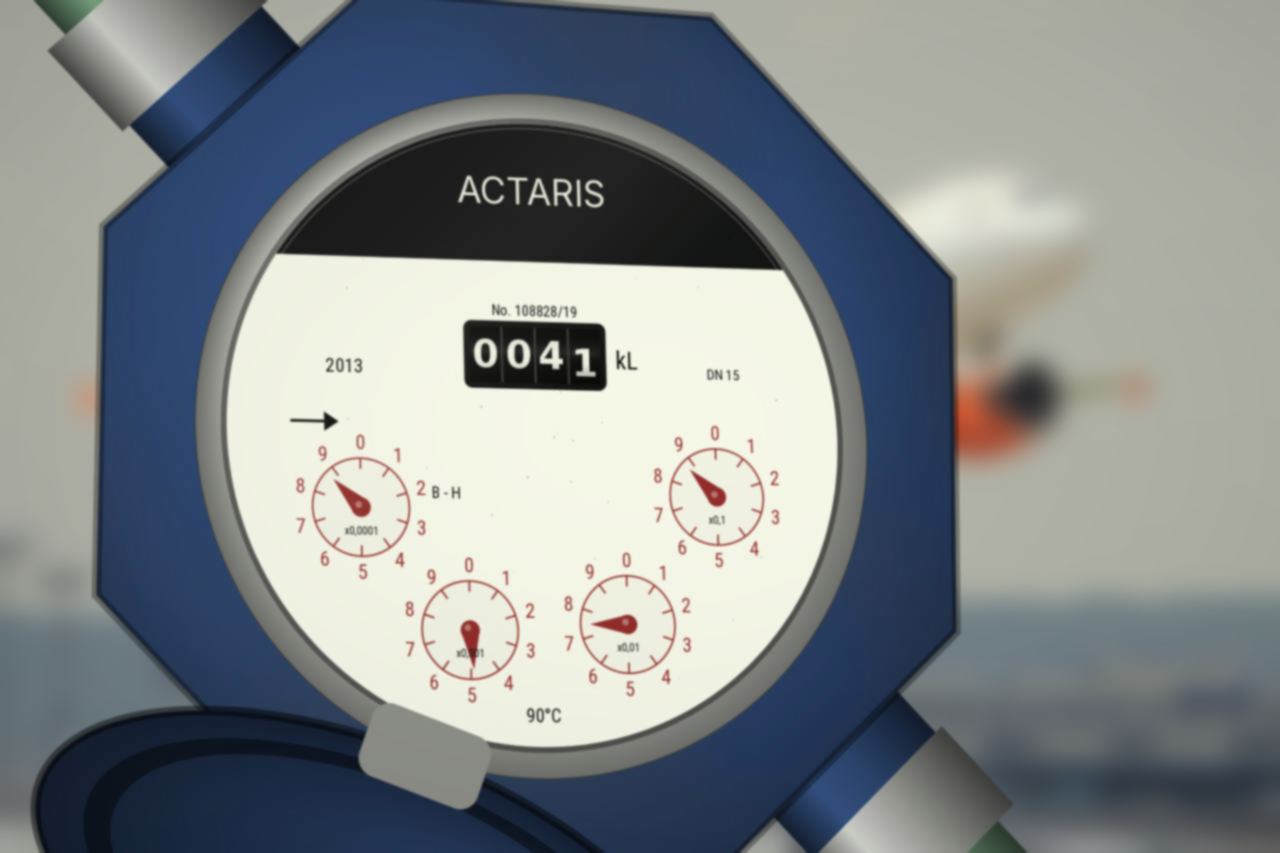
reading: kL 40.8748
